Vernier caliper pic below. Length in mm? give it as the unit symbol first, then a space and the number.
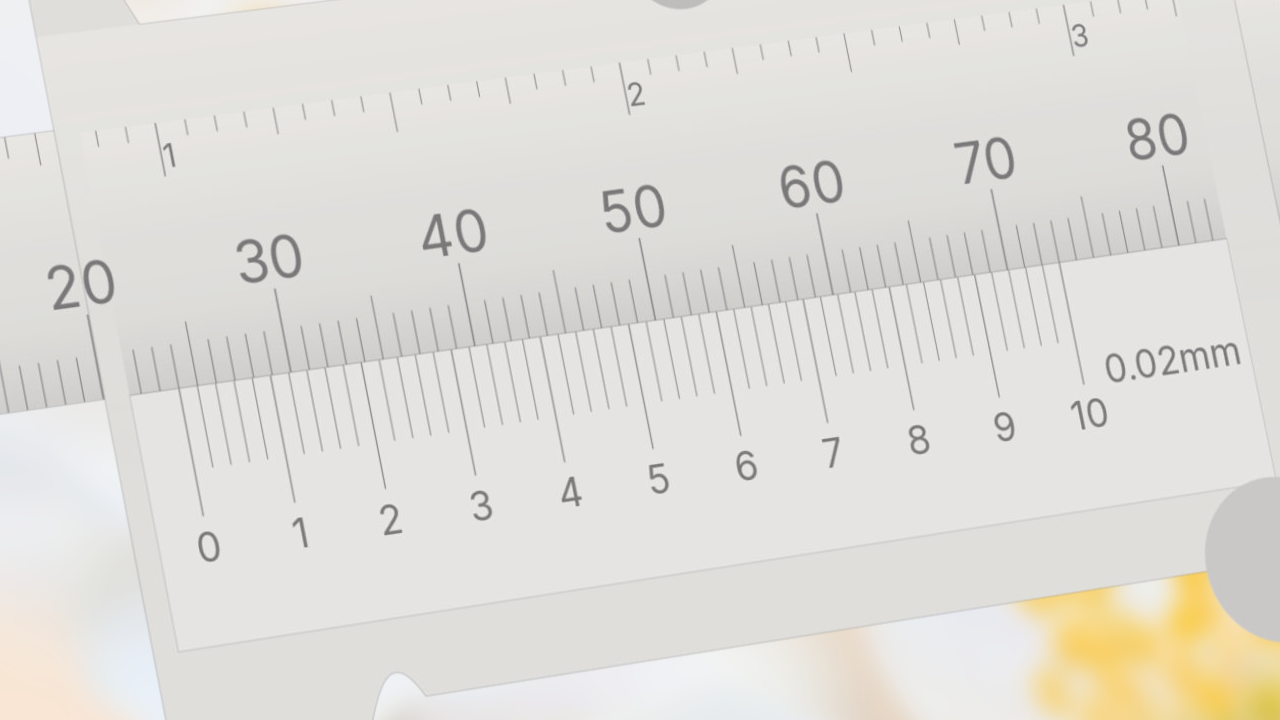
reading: mm 24.0
